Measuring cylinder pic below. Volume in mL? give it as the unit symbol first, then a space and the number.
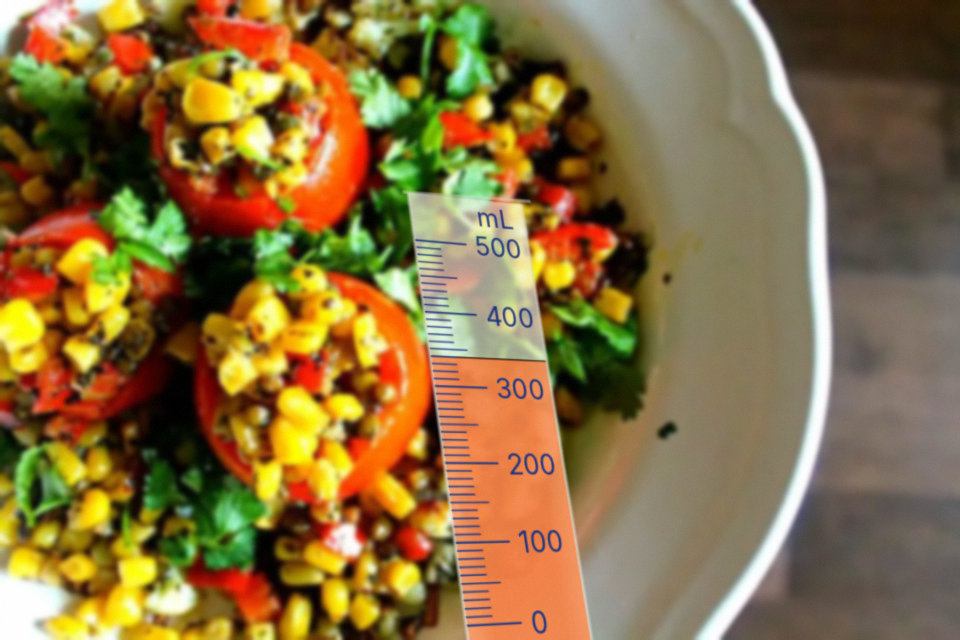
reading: mL 340
